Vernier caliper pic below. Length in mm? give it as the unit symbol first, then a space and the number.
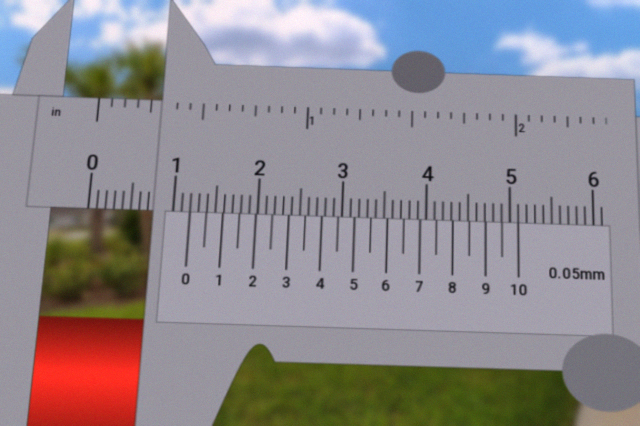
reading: mm 12.0
